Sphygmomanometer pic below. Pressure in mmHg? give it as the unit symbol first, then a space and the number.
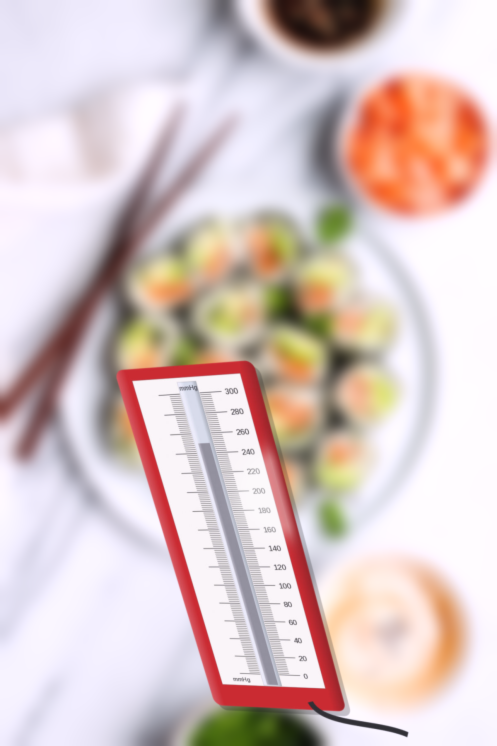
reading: mmHg 250
